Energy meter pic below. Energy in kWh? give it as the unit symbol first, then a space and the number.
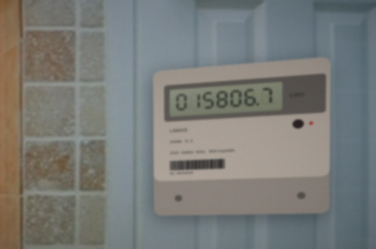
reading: kWh 15806.7
